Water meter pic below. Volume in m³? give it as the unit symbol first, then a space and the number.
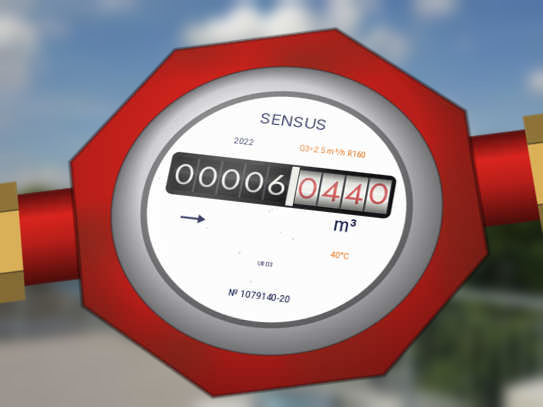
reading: m³ 6.0440
